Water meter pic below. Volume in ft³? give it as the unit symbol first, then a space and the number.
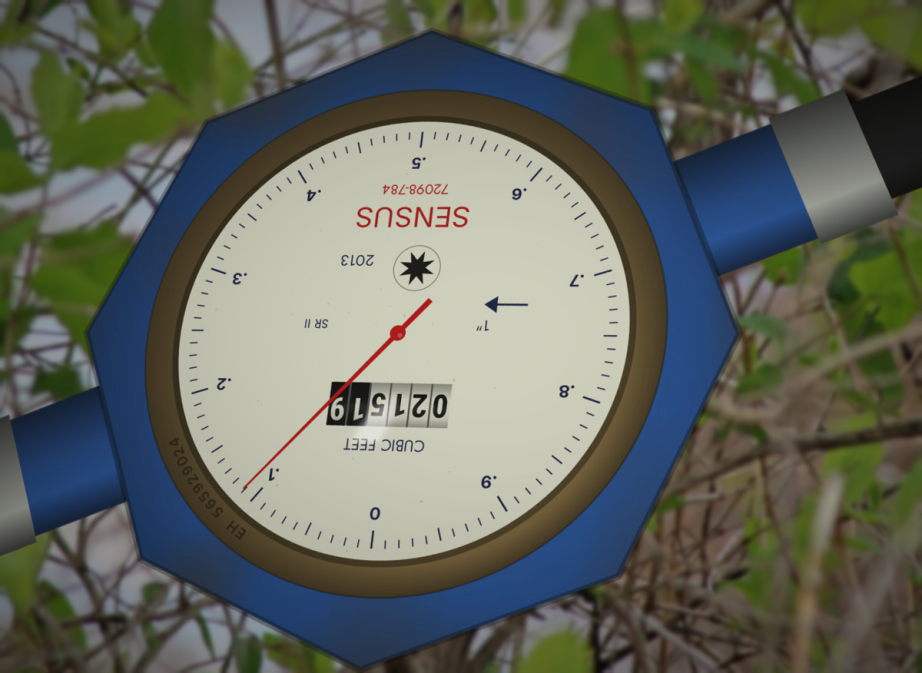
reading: ft³ 21519.11
